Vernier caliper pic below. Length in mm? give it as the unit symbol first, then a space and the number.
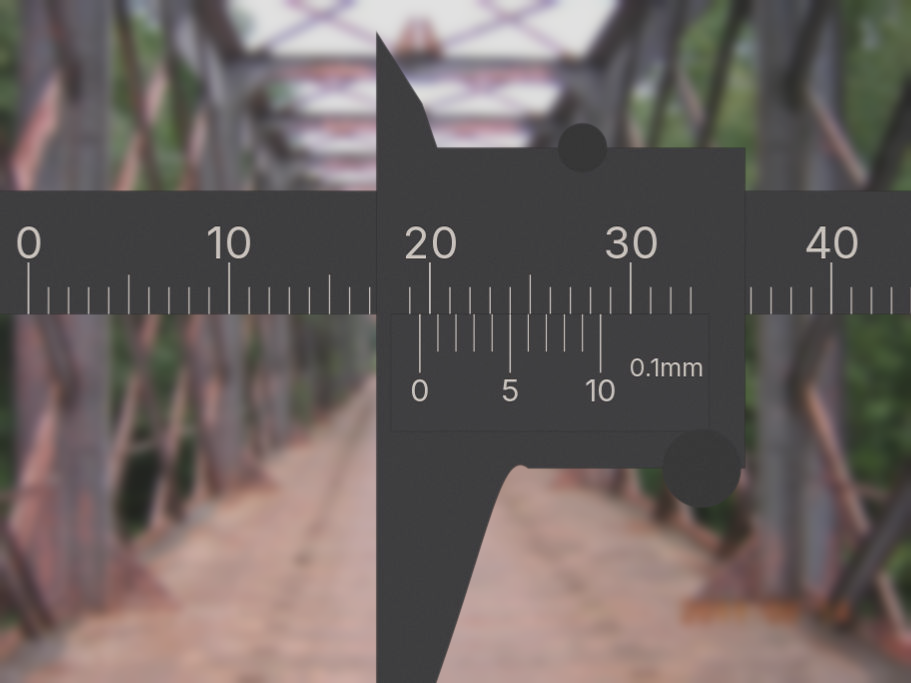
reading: mm 19.5
